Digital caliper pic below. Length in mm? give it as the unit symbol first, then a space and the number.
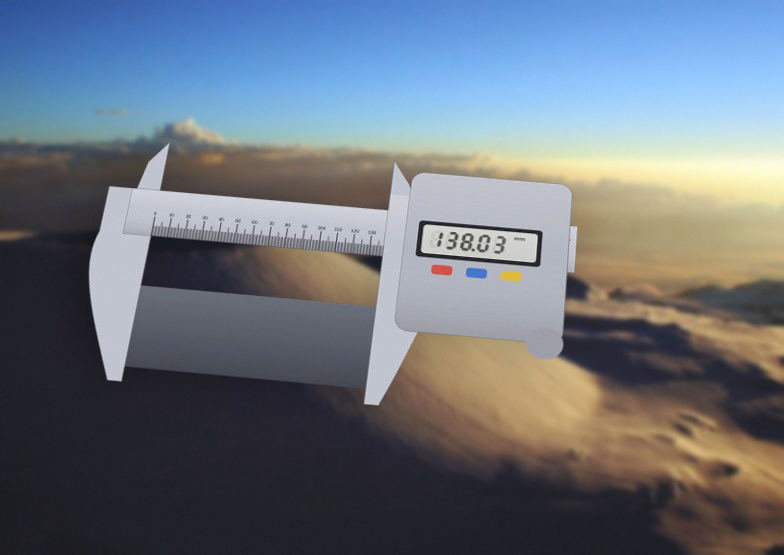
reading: mm 138.03
